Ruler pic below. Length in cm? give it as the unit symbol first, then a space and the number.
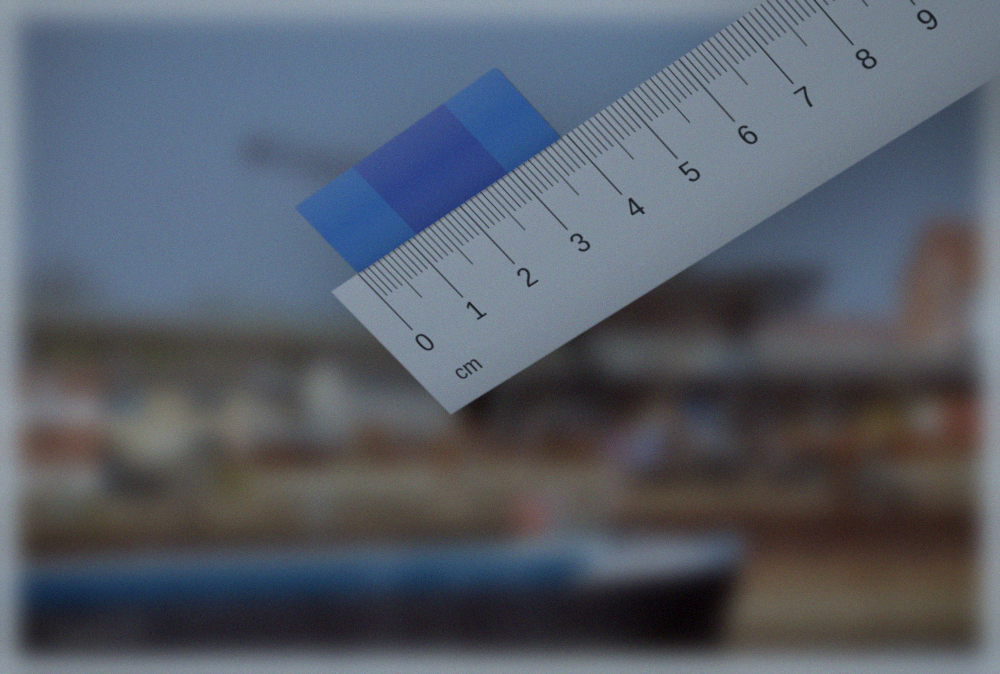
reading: cm 3.9
